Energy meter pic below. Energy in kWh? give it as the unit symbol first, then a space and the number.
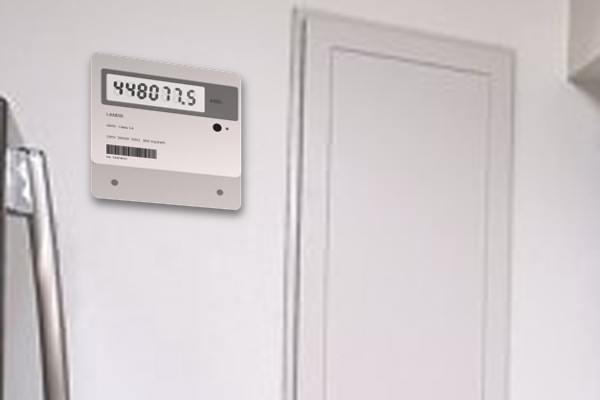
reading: kWh 448077.5
